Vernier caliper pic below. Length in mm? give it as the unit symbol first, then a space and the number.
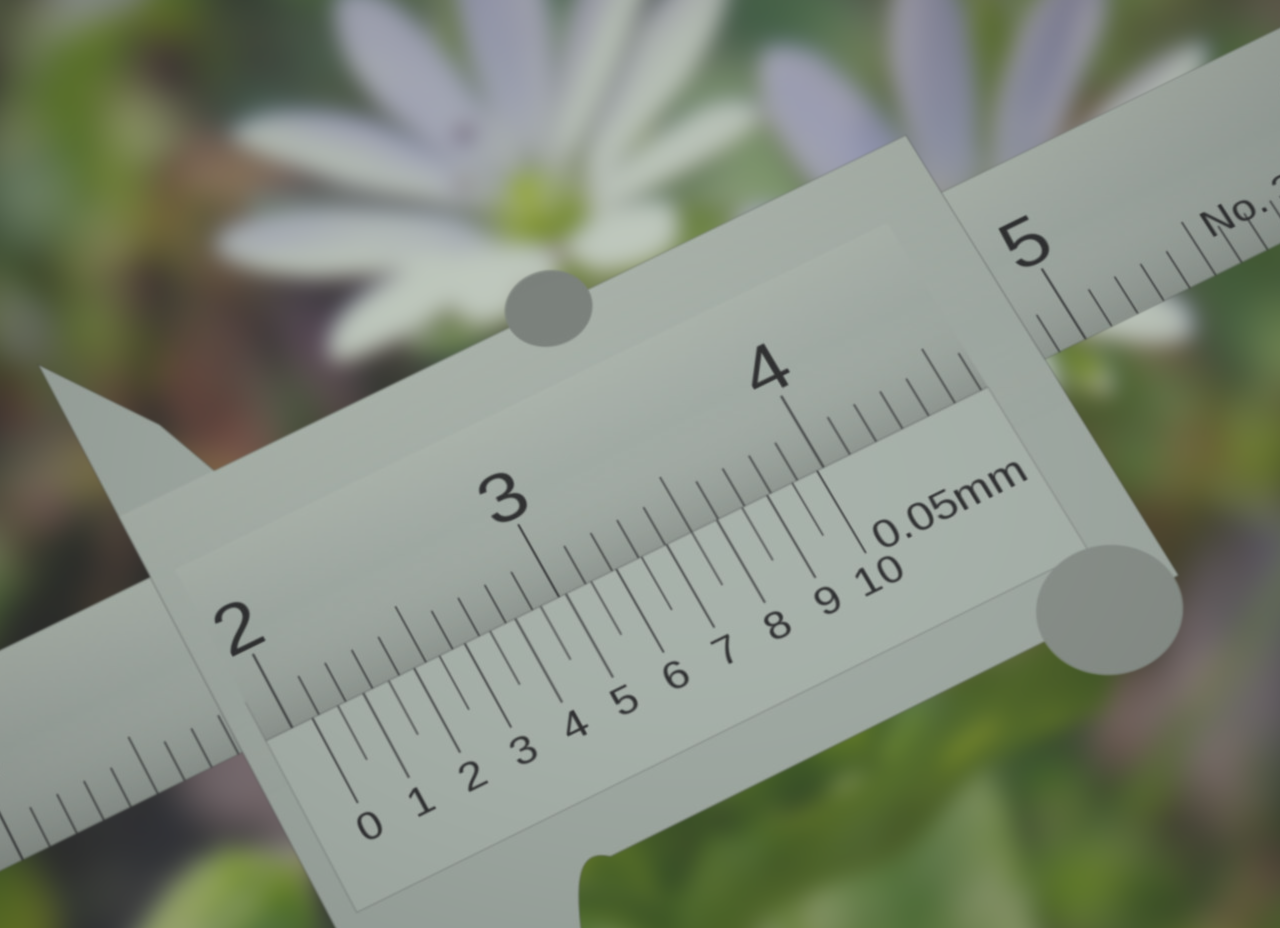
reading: mm 20.75
